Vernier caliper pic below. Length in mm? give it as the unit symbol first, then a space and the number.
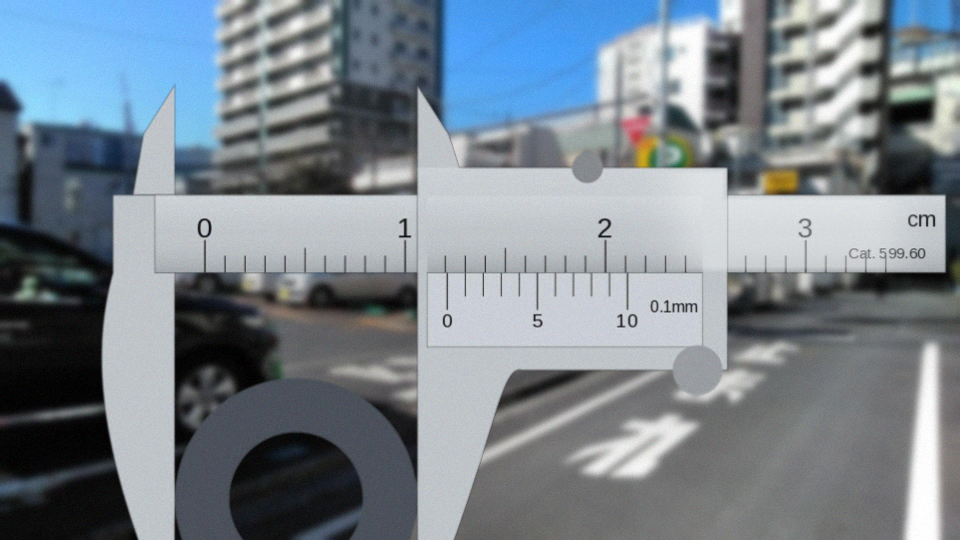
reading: mm 12.1
